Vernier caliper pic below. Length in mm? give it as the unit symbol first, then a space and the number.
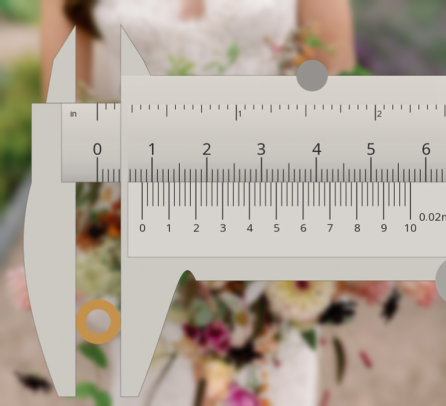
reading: mm 8.2
